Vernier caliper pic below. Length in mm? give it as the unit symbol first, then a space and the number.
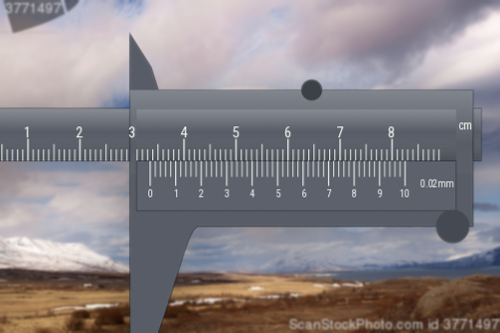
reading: mm 33.5
